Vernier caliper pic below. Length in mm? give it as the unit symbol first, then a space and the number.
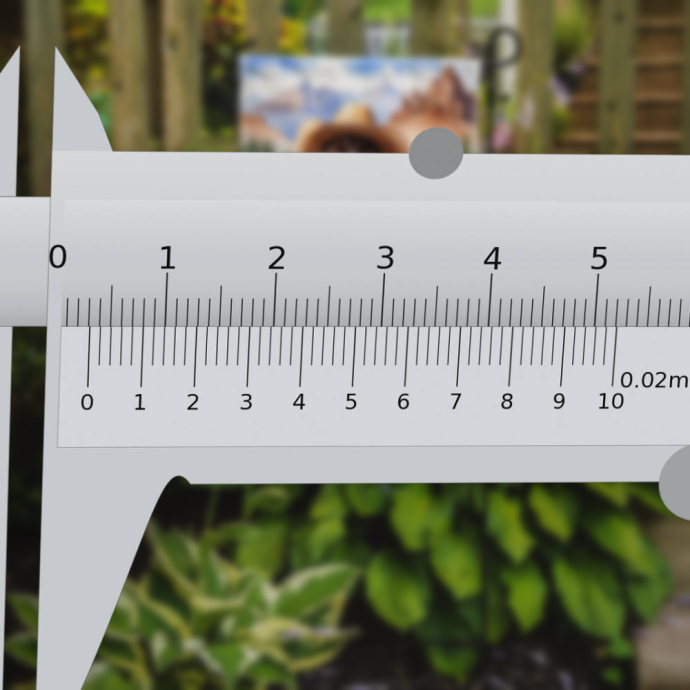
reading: mm 3.1
